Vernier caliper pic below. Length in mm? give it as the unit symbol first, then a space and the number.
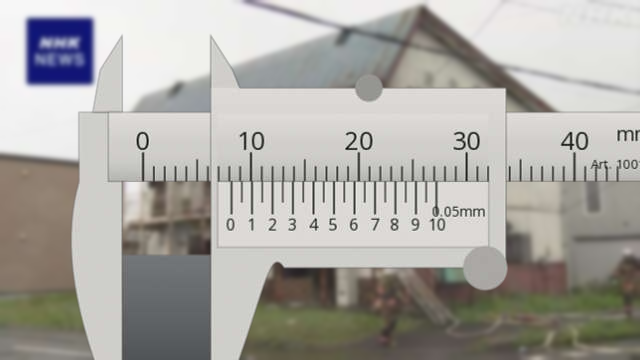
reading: mm 8.2
